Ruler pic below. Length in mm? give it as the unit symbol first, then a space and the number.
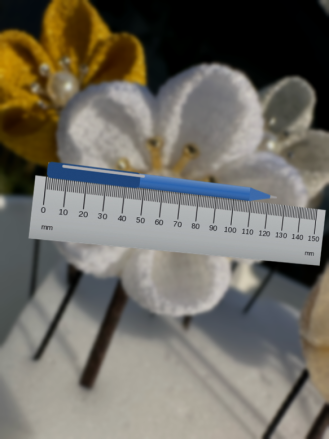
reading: mm 125
